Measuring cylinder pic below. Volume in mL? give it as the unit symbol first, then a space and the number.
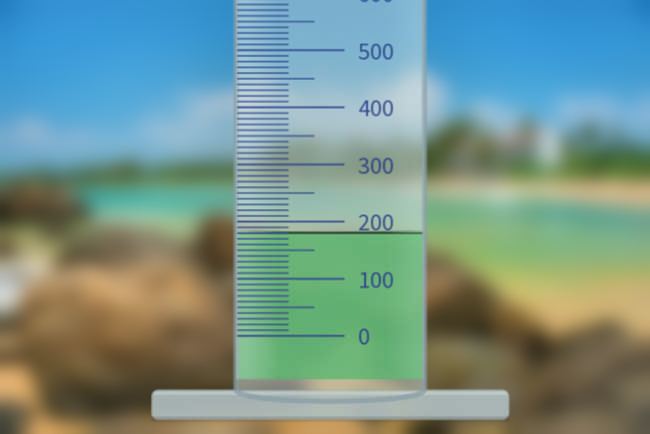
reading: mL 180
